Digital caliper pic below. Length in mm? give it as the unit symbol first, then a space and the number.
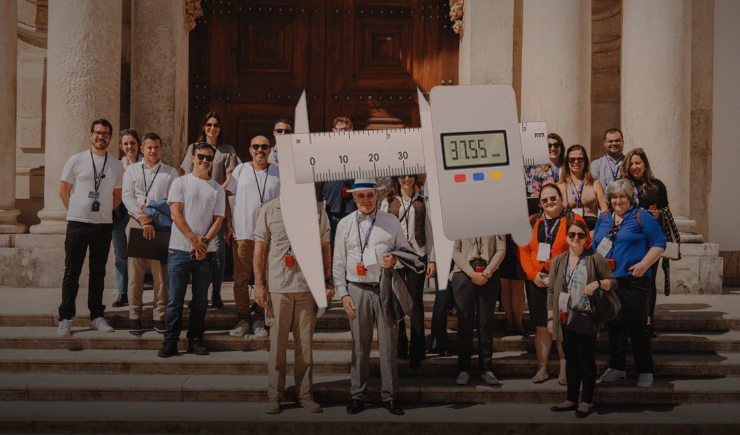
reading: mm 37.55
